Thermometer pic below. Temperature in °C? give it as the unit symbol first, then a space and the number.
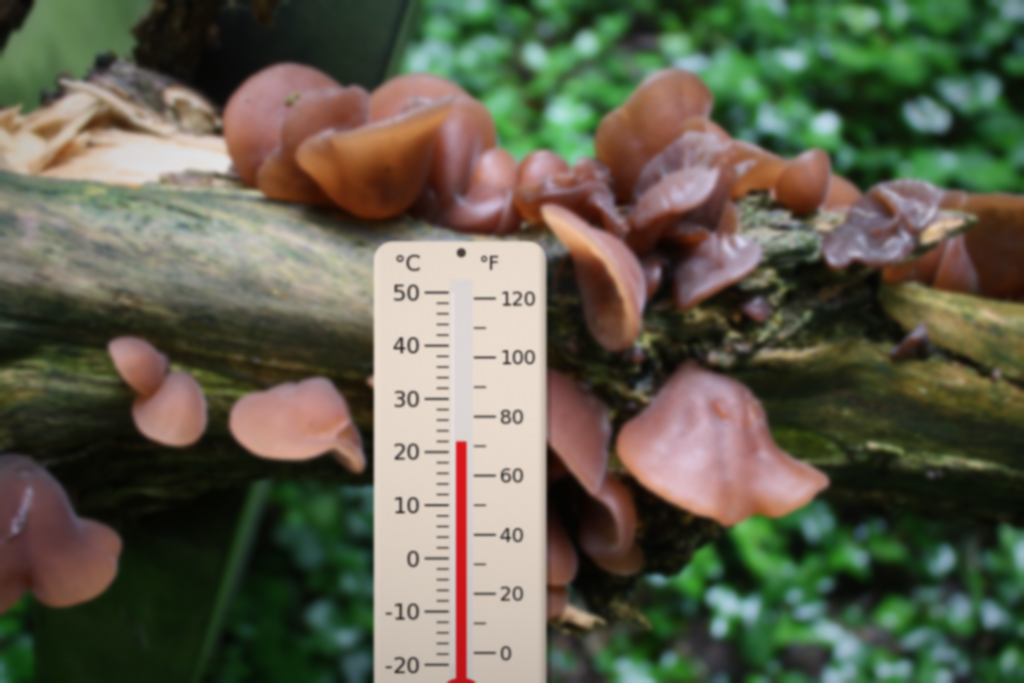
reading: °C 22
